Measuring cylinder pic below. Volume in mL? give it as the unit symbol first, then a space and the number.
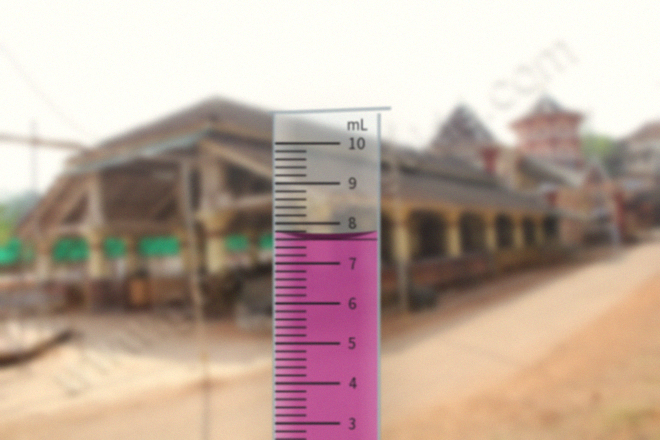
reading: mL 7.6
